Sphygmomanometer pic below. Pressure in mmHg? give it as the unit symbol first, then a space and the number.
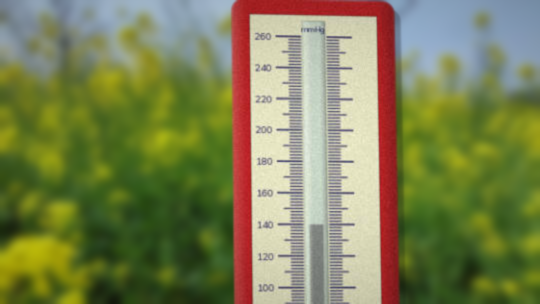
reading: mmHg 140
